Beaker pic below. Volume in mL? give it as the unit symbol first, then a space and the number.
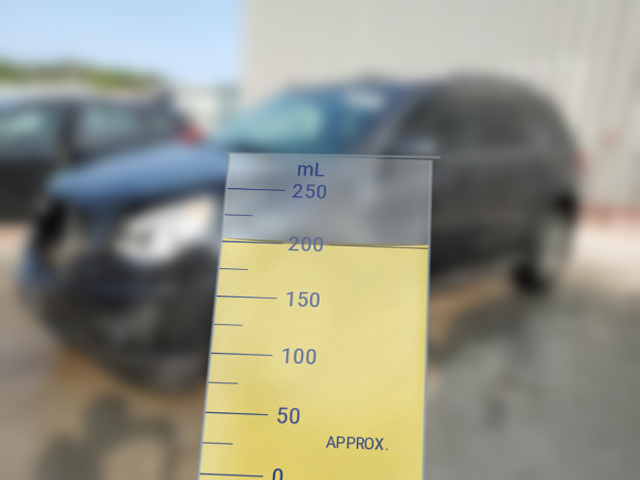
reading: mL 200
